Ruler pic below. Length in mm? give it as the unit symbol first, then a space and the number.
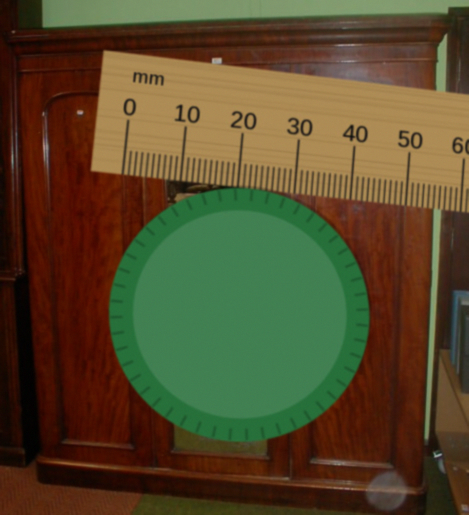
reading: mm 45
